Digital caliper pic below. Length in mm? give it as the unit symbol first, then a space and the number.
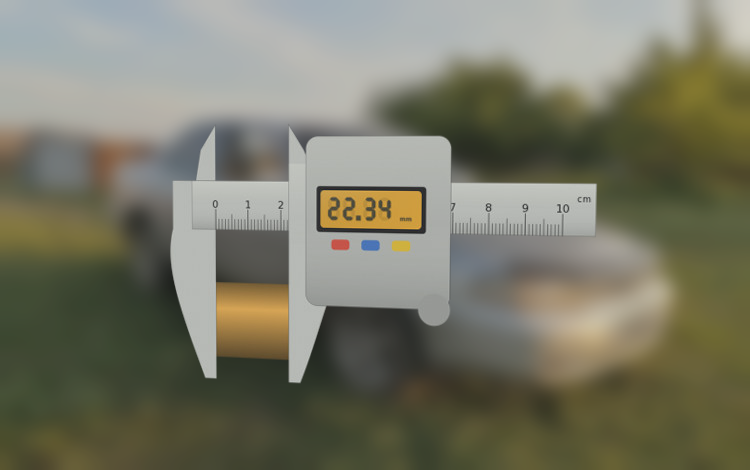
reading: mm 22.34
